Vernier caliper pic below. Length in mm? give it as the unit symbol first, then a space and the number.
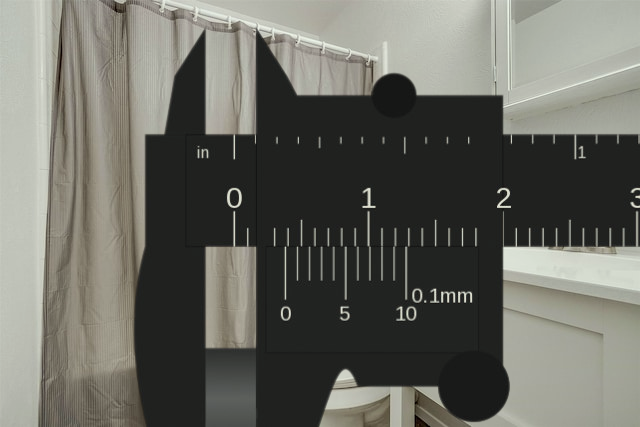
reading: mm 3.8
